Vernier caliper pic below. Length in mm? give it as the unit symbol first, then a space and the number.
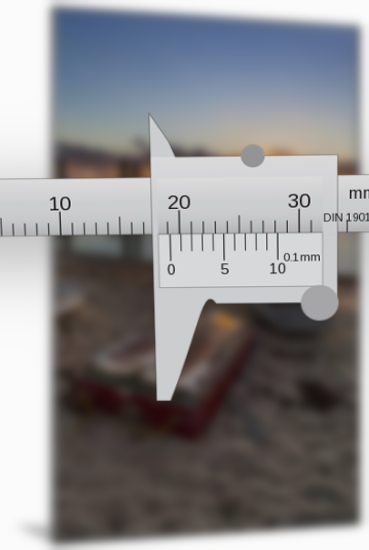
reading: mm 19.2
